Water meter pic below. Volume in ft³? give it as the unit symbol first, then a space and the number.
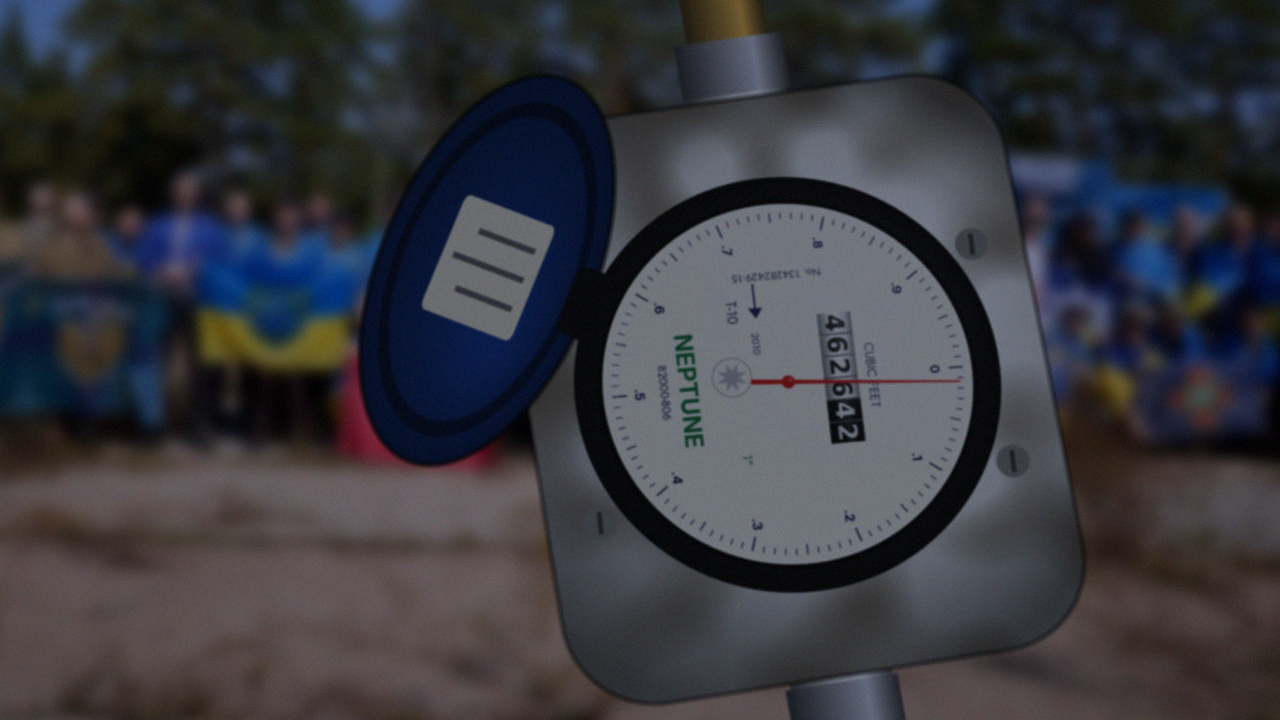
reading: ft³ 462642.01
